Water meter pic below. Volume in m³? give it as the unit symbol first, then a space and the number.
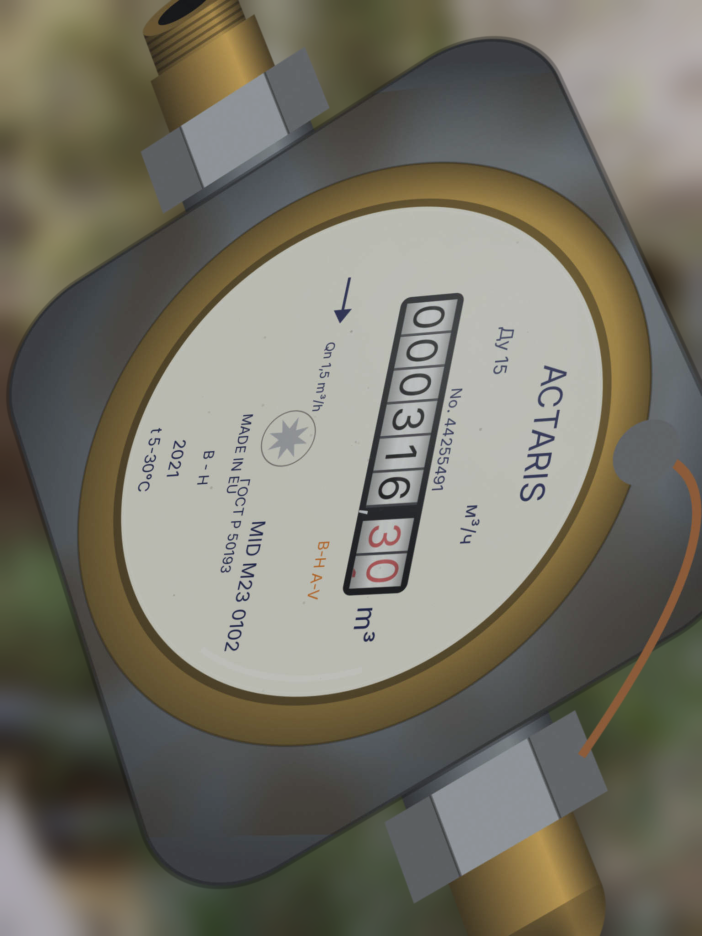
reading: m³ 316.30
